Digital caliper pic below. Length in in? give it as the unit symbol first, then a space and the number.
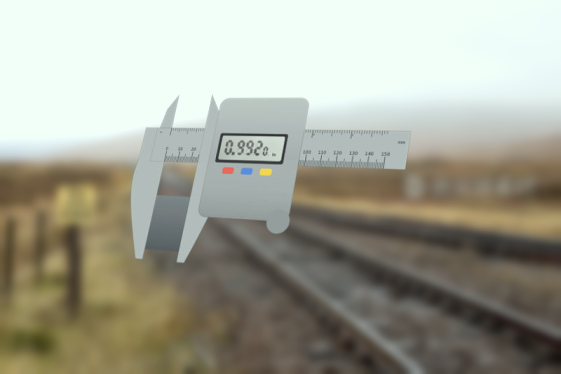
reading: in 0.9920
